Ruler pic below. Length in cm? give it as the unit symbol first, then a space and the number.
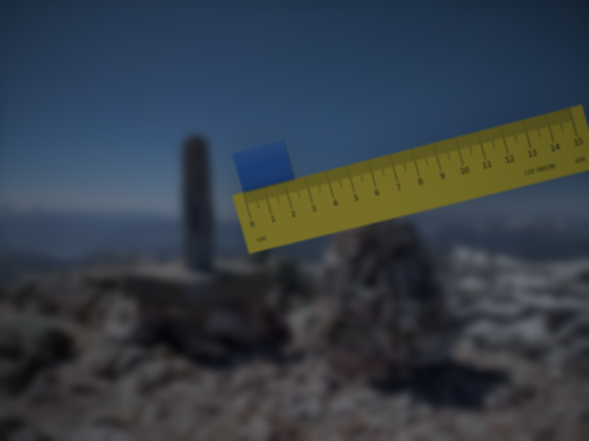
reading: cm 2.5
